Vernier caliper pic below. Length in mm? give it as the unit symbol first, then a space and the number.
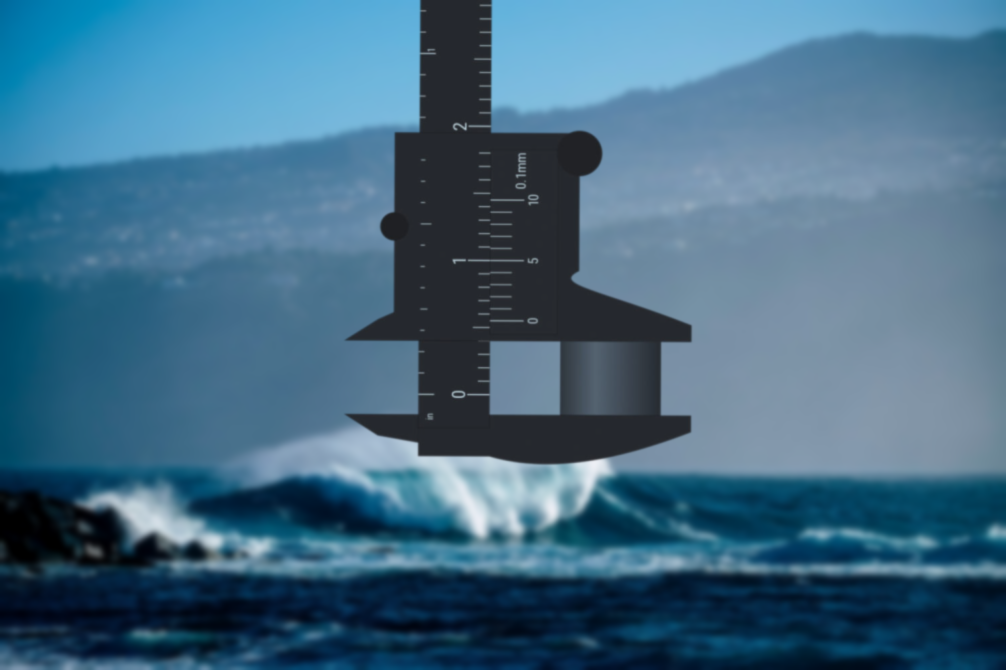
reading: mm 5.5
